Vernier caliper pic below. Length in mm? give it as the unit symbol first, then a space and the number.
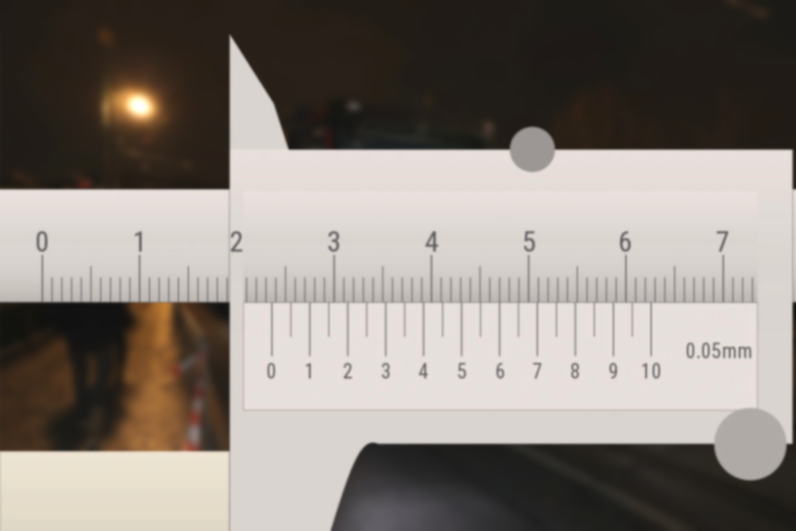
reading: mm 23.6
